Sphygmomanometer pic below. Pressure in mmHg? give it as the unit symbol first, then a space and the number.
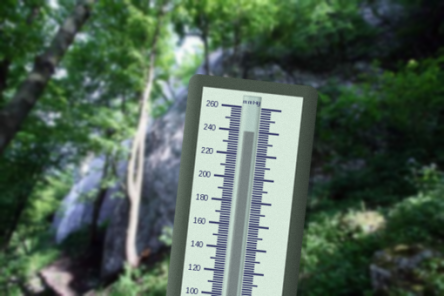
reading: mmHg 240
